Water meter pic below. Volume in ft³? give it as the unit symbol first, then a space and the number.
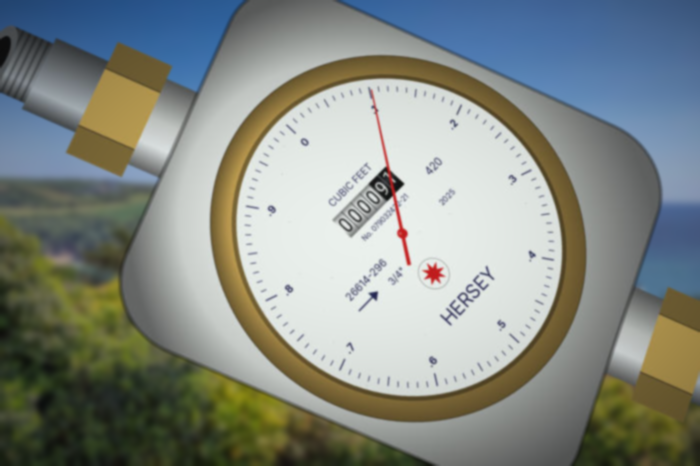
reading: ft³ 91.10
